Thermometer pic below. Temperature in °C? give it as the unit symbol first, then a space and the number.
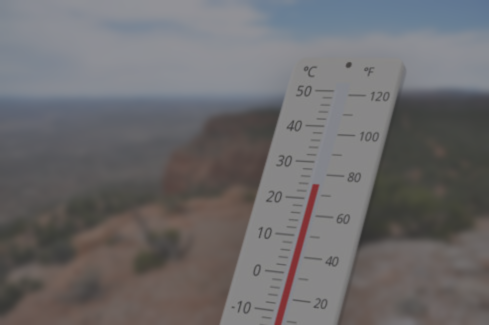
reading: °C 24
